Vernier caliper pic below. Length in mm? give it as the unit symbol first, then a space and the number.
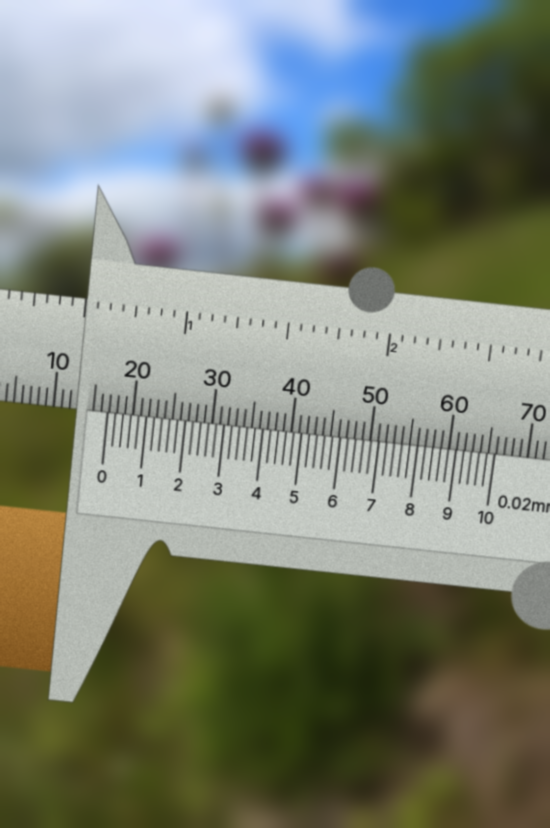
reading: mm 16.8
